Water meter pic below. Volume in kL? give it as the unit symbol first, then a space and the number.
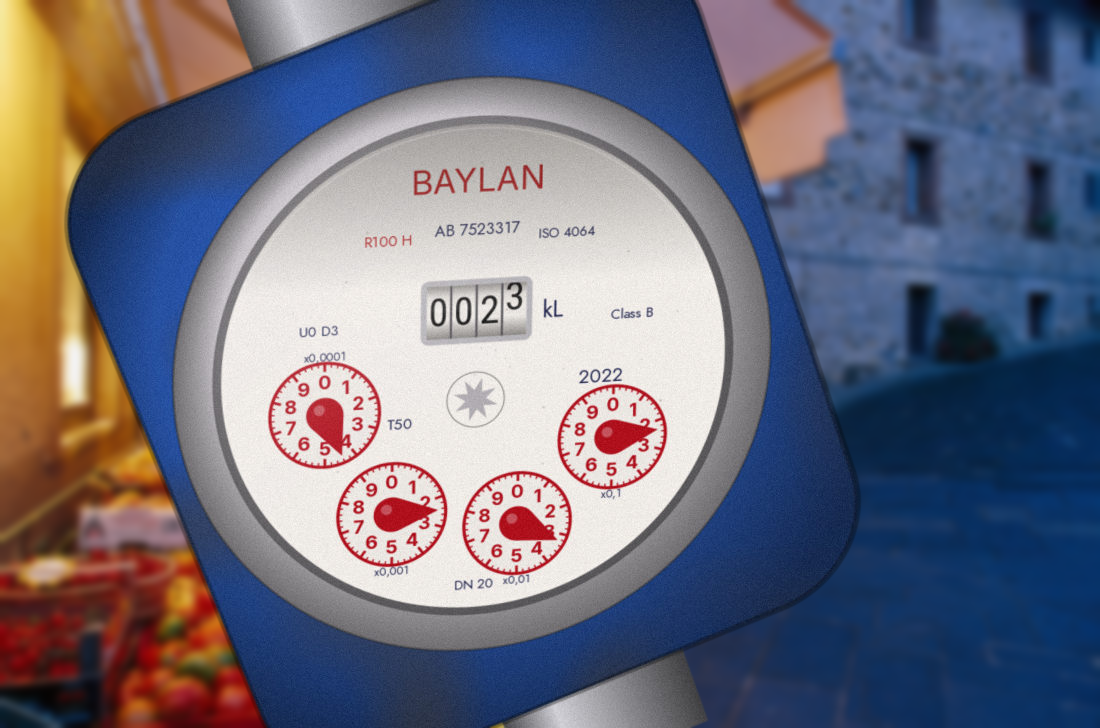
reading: kL 23.2324
